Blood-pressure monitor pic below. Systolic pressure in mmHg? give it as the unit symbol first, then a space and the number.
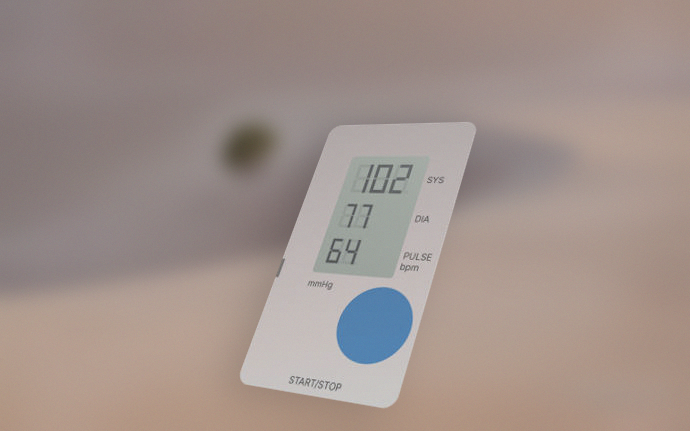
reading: mmHg 102
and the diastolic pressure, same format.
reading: mmHg 77
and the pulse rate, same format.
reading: bpm 64
